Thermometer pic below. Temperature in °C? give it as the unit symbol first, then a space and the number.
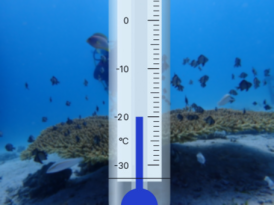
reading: °C -20
